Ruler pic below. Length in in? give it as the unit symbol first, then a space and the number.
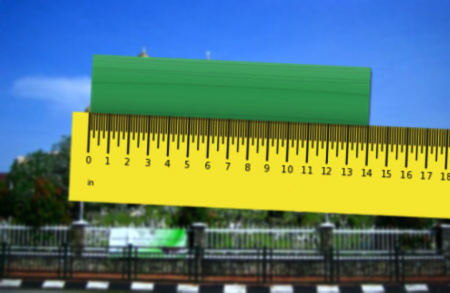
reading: in 14
